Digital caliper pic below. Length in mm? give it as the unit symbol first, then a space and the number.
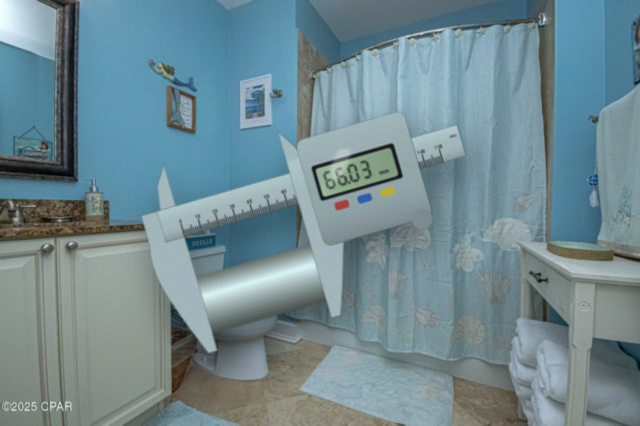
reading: mm 66.03
